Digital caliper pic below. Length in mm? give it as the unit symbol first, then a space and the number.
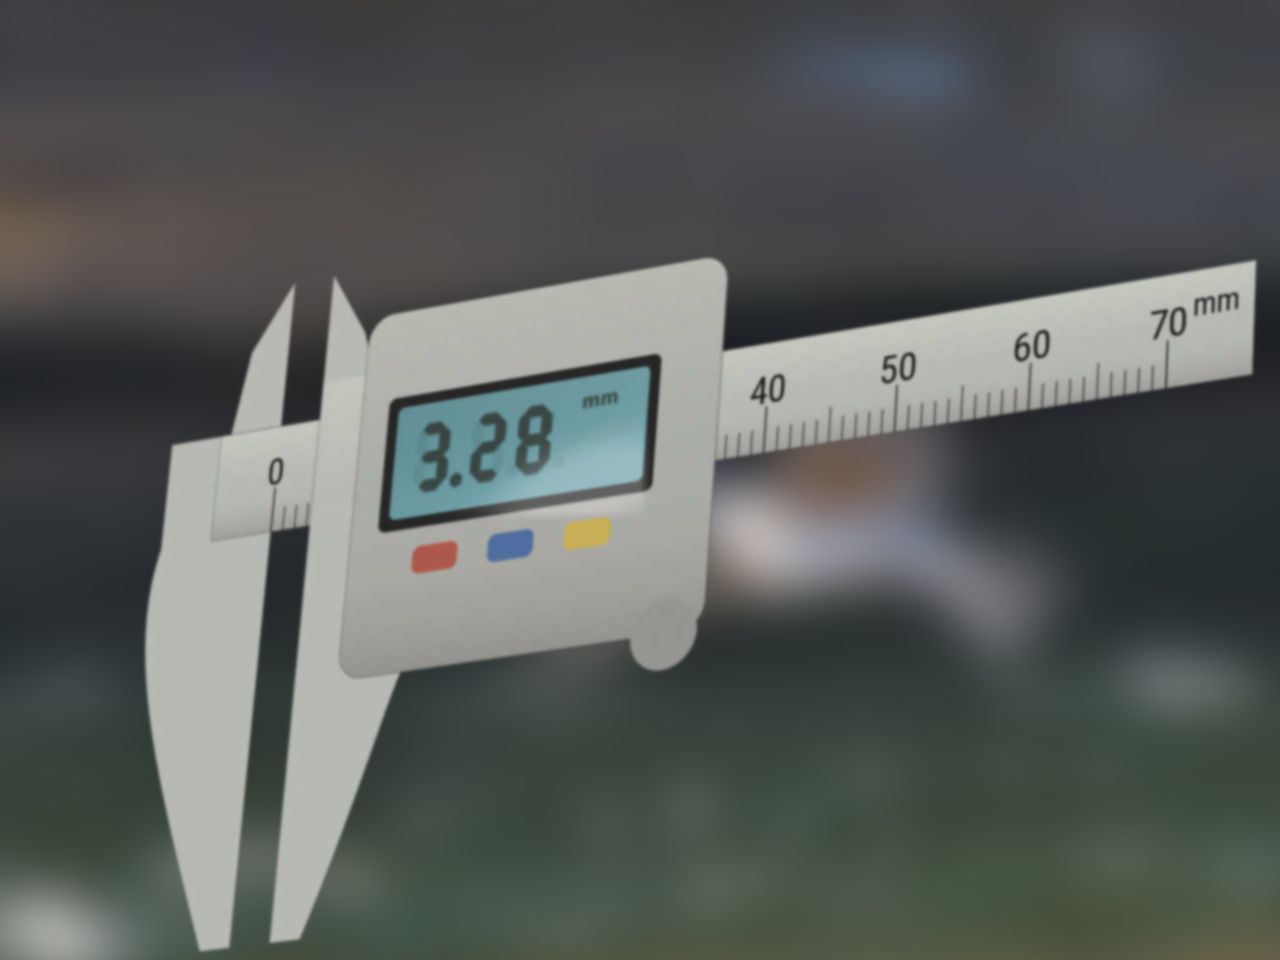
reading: mm 3.28
